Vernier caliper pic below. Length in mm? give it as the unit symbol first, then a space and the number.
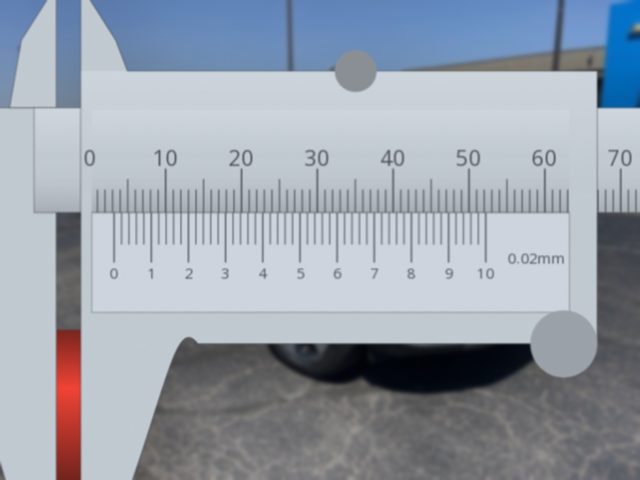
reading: mm 3.2
